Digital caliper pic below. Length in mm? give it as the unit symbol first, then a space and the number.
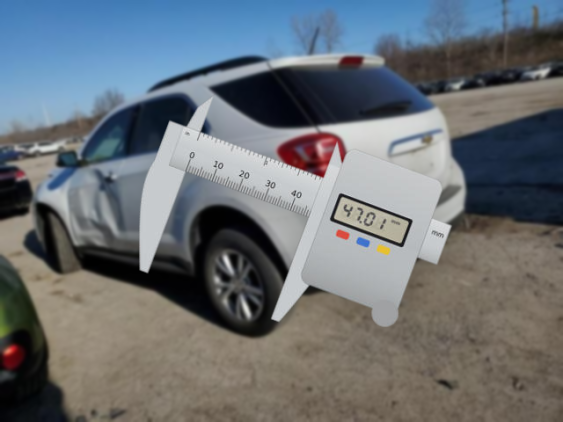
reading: mm 47.01
